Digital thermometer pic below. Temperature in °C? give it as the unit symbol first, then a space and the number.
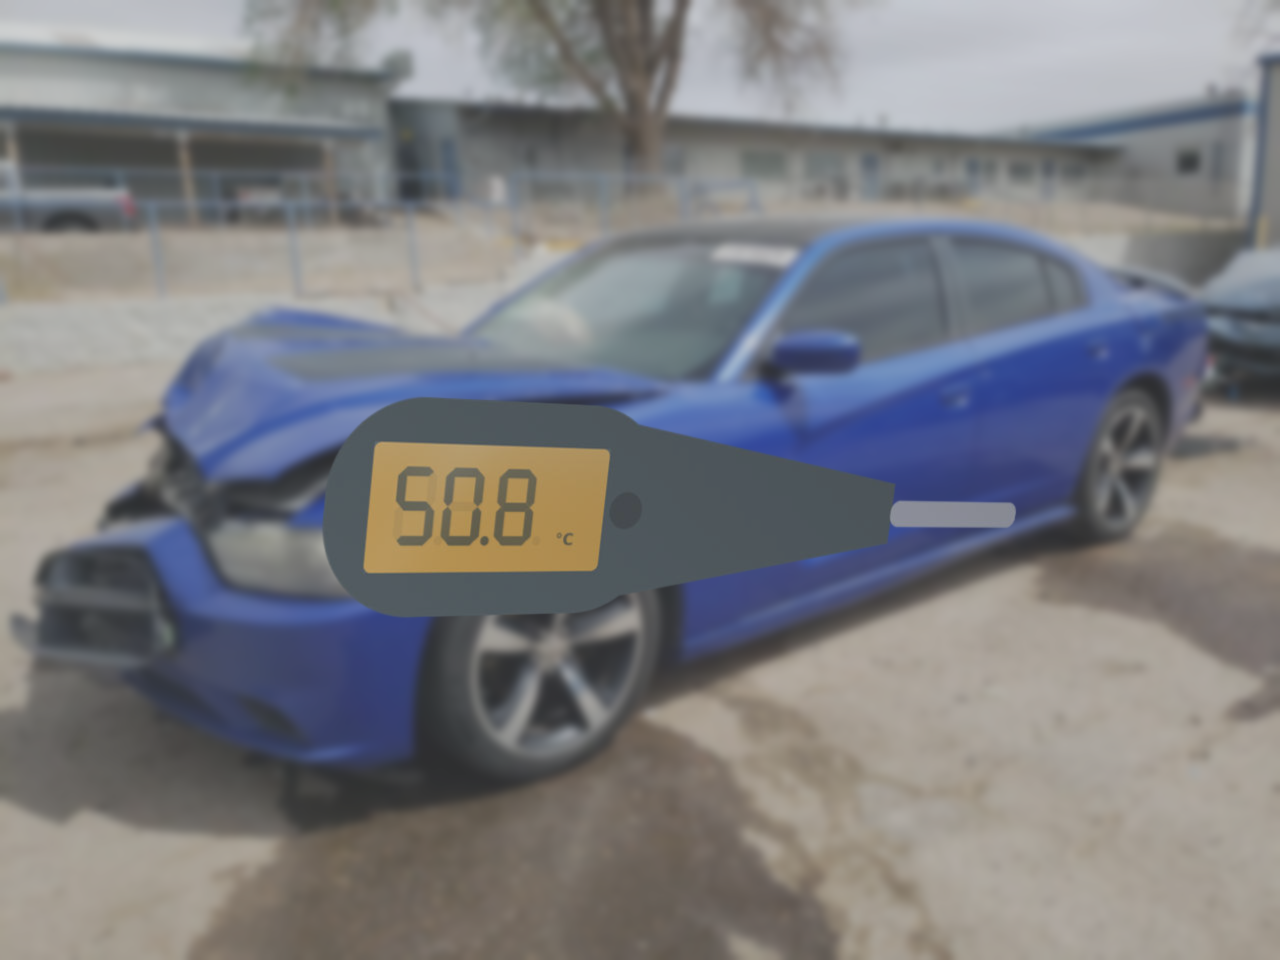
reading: °C 50.8
